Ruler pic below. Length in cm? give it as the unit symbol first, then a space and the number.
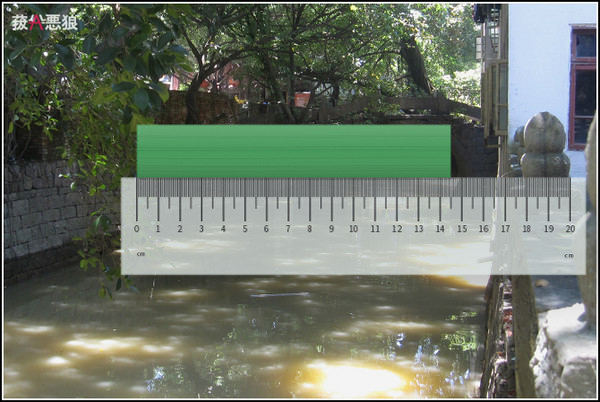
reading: cm 14.5
